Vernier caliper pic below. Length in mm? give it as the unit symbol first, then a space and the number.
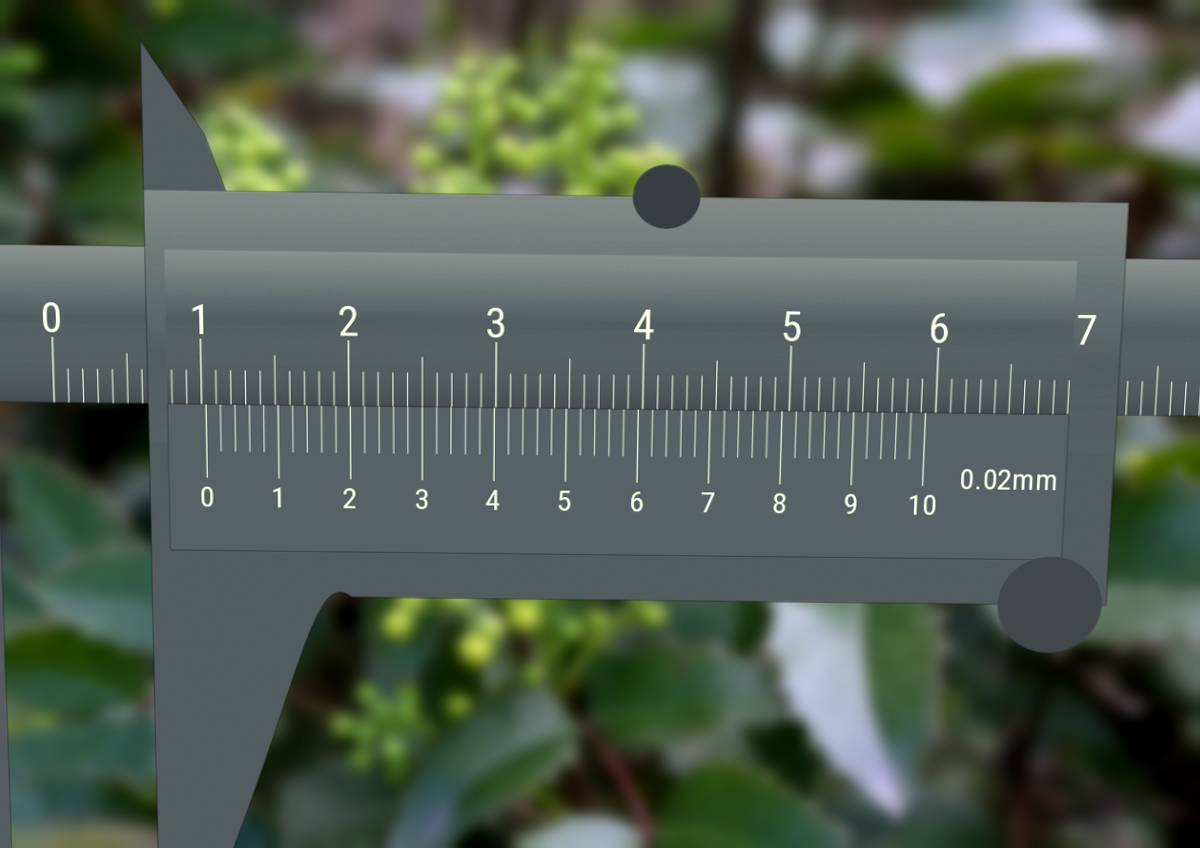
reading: mm 10.3
